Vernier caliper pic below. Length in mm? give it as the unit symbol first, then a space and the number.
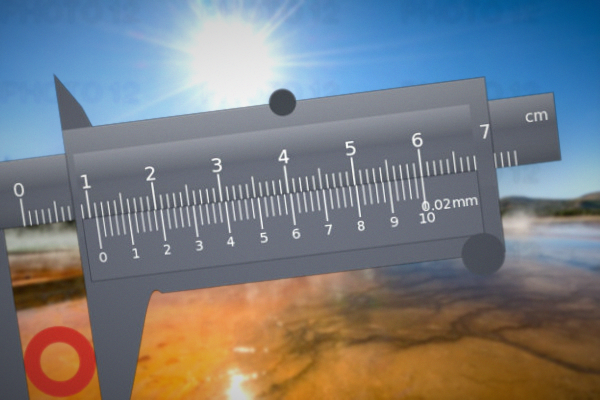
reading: mm 11.0
